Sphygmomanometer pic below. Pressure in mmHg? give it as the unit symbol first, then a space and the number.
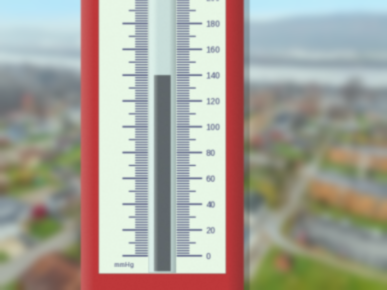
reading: mmHg 140
